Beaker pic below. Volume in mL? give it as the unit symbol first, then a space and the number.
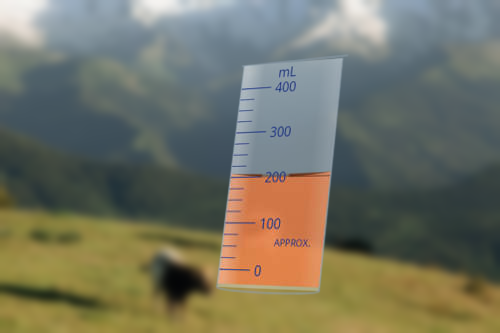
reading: mL 200
